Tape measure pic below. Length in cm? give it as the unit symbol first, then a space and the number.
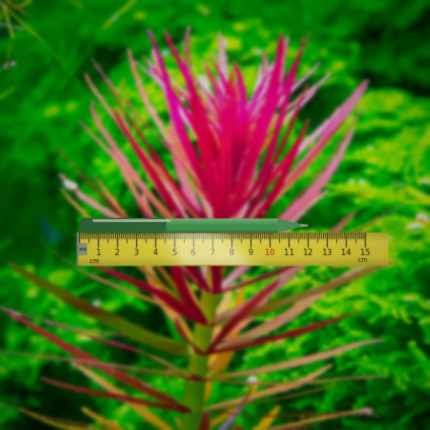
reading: cm 12
